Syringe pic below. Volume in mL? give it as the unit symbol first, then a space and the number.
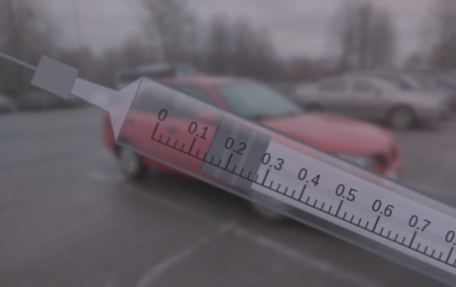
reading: mL 0.14
